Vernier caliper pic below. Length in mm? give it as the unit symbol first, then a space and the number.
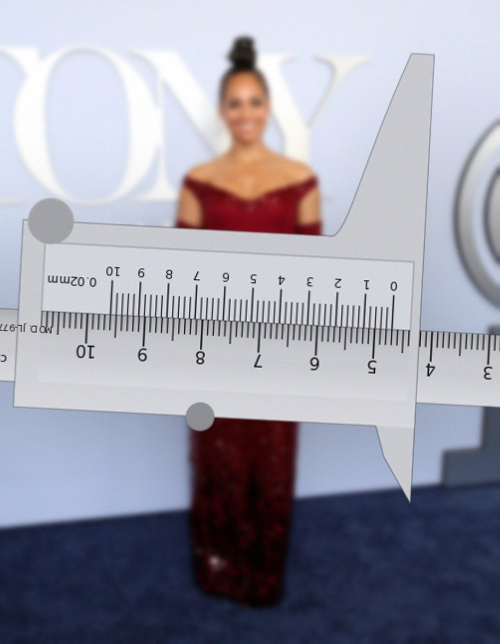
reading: mm 47.0
